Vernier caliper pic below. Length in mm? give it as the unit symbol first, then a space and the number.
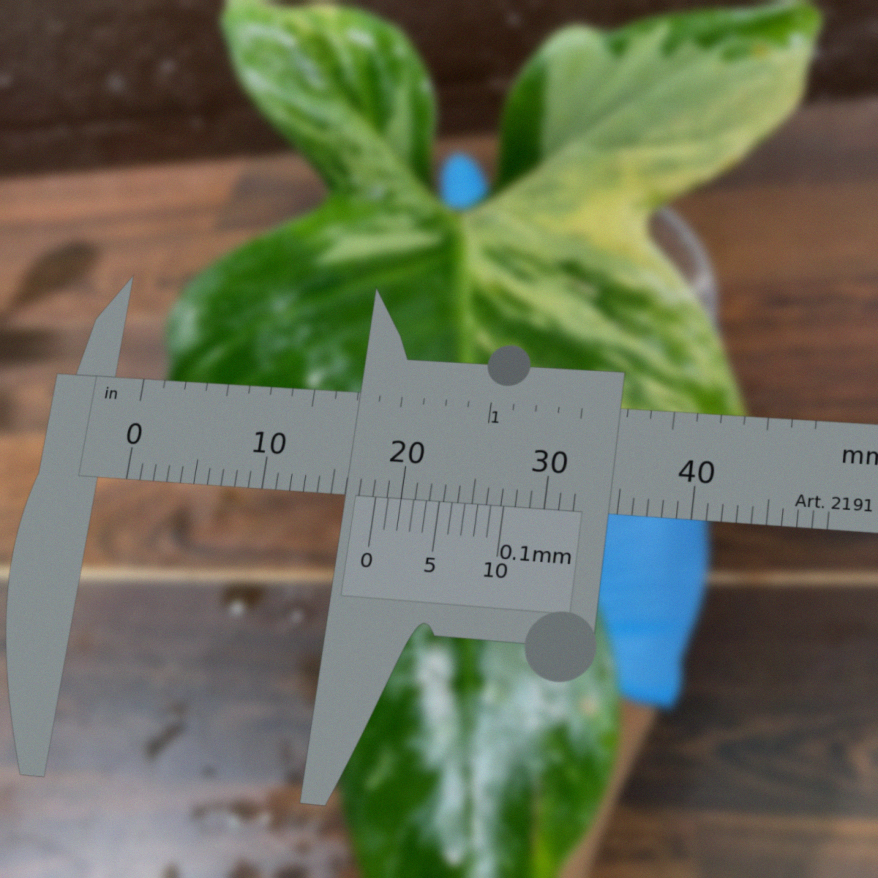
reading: mm 18.2
